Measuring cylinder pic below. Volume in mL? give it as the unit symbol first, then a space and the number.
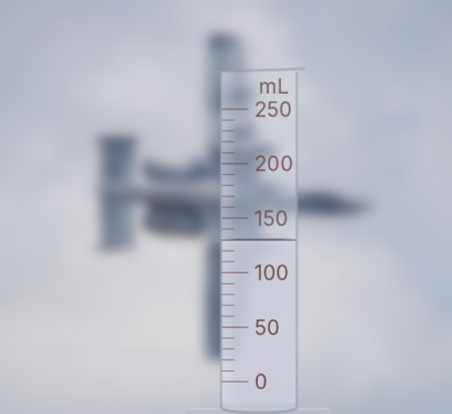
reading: mL 130
